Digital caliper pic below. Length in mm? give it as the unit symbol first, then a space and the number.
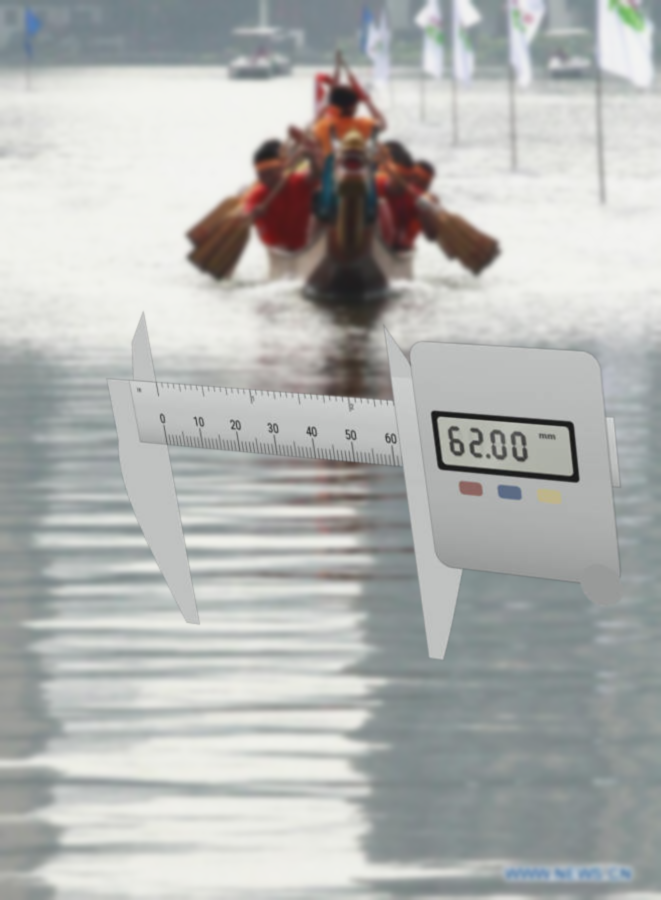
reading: mm 62.00
